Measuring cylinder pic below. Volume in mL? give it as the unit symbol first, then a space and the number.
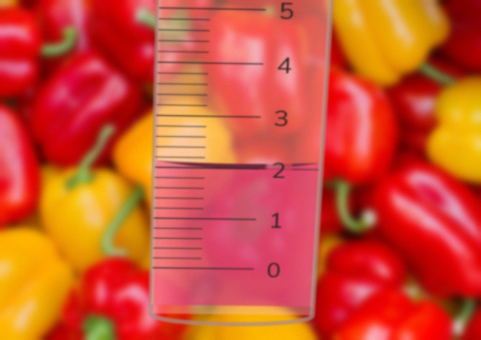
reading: mL 2
